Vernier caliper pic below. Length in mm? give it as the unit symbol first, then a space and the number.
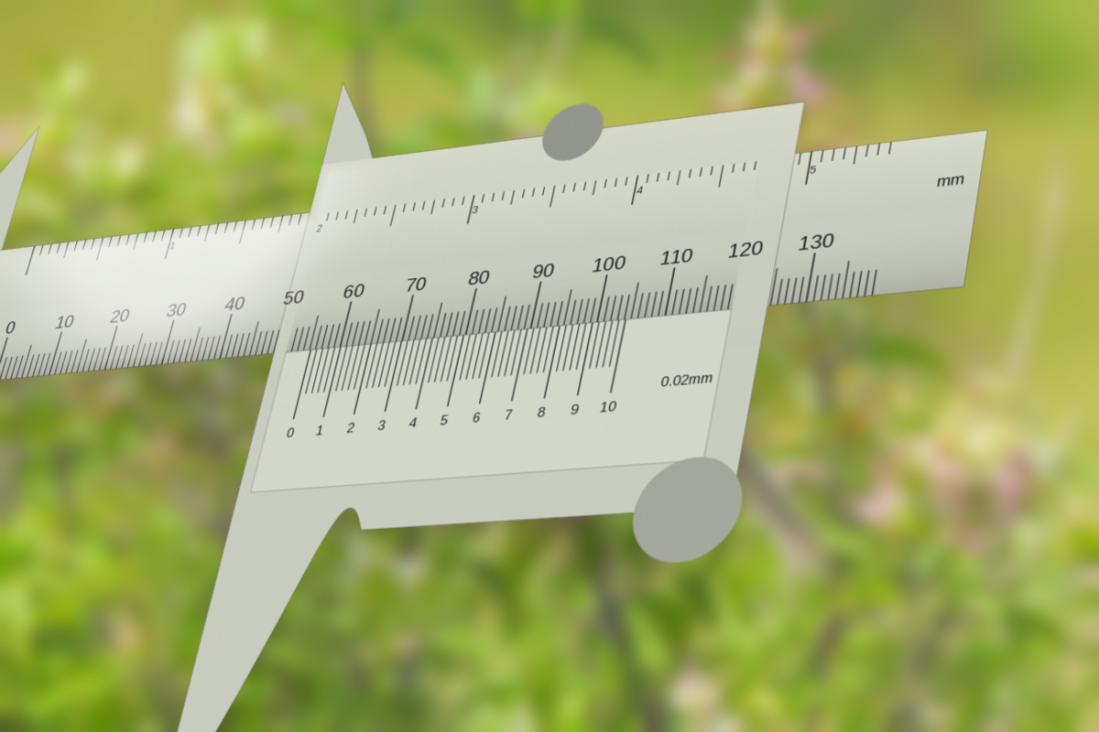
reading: mm 55.2
